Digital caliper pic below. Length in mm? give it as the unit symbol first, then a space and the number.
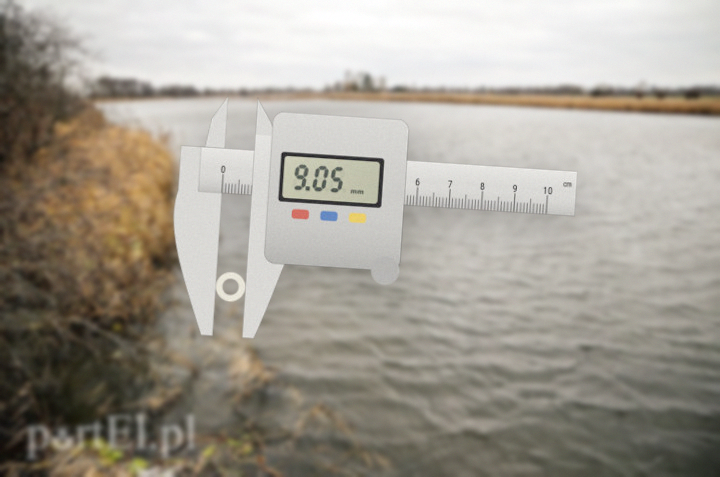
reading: mm 9.05
